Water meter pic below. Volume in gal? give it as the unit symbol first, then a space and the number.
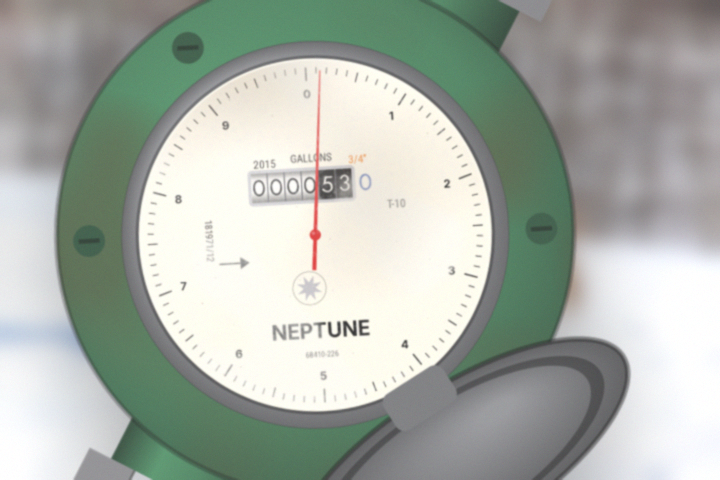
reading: gal 530.1
